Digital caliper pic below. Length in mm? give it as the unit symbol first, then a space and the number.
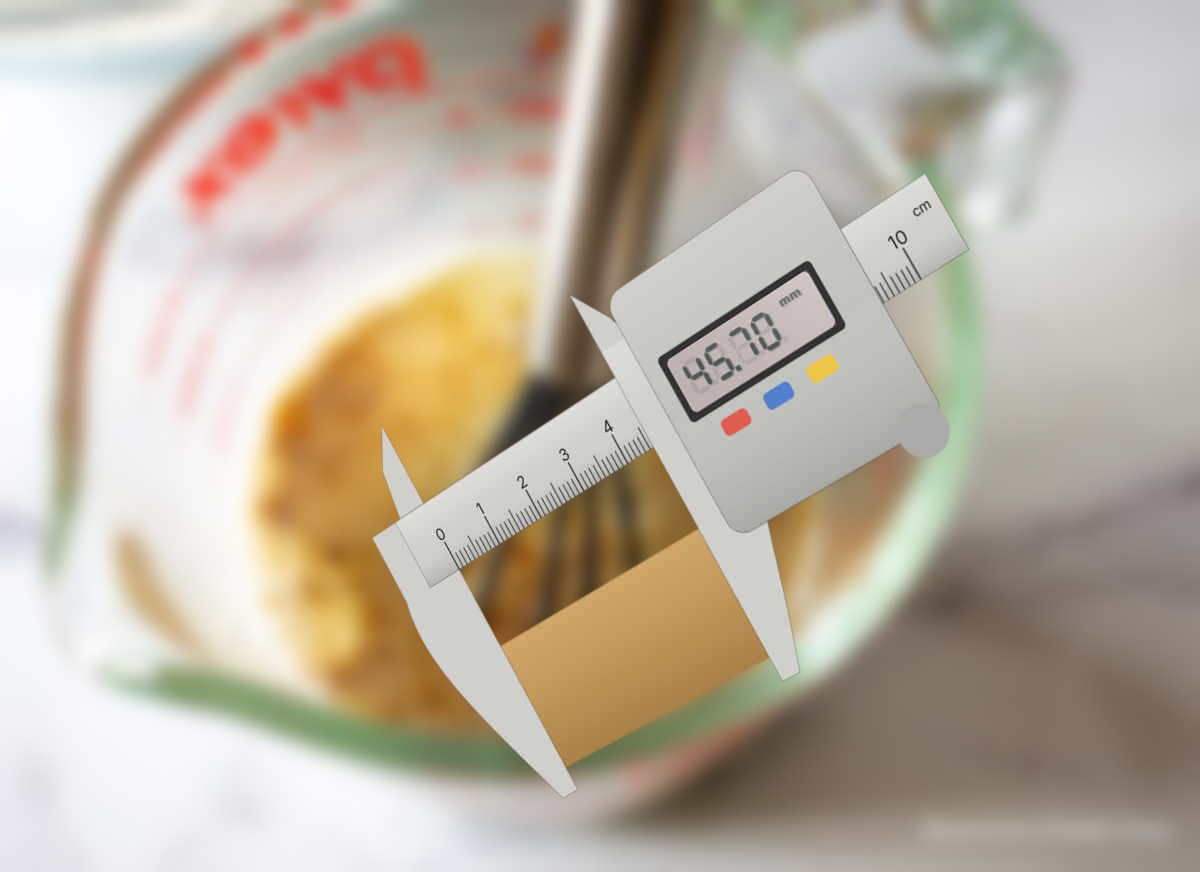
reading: mm 45.70
